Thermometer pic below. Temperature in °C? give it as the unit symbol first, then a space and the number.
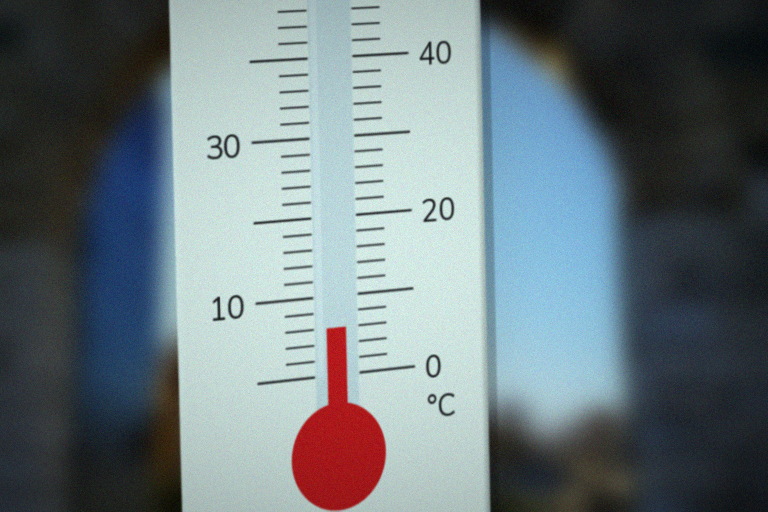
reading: °C 6
